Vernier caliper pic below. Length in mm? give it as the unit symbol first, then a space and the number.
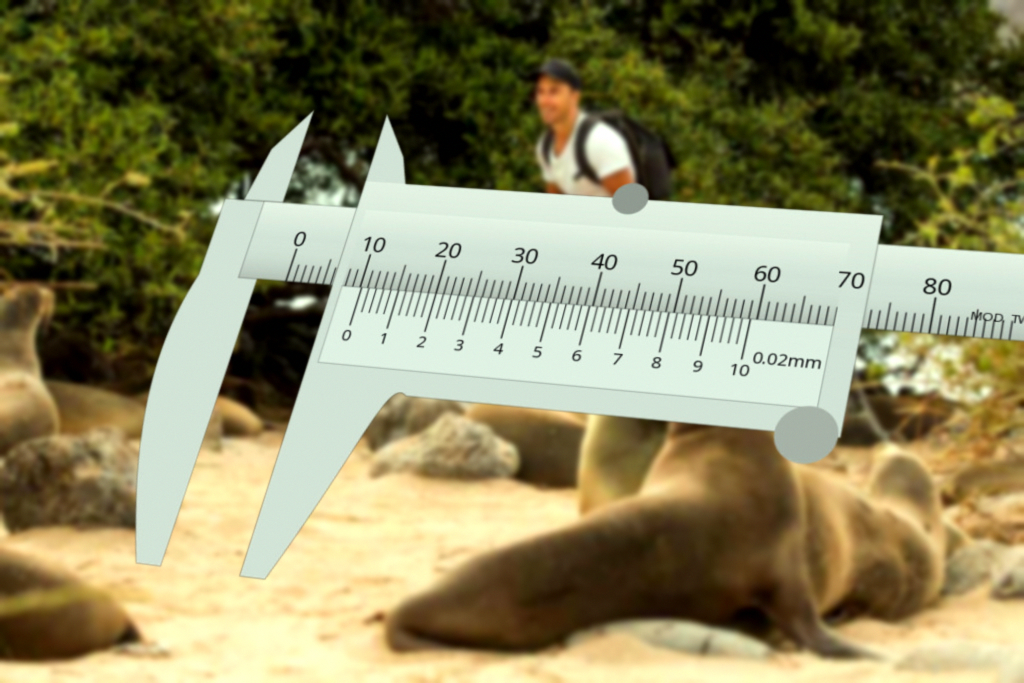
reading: mm 10.2
